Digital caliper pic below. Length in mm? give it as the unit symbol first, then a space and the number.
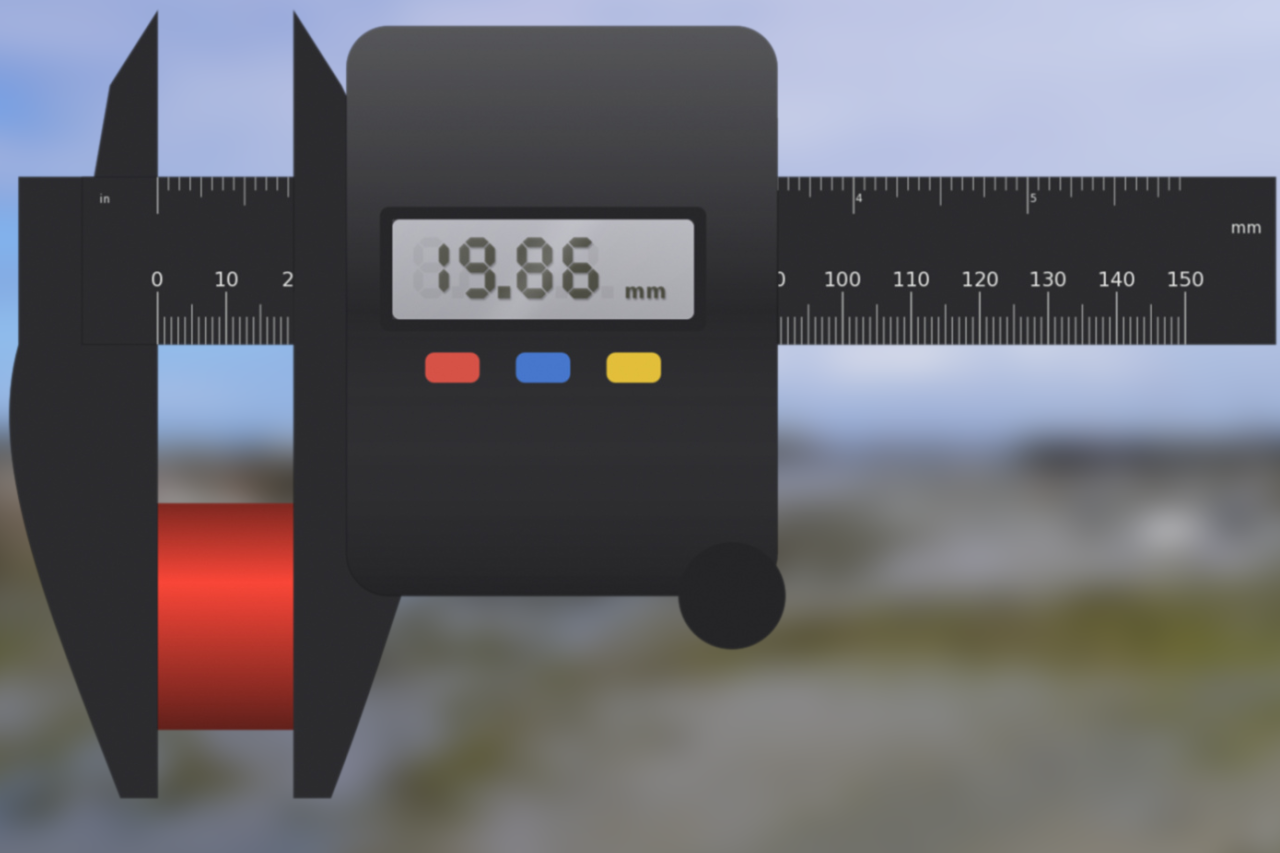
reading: mm 19.86
